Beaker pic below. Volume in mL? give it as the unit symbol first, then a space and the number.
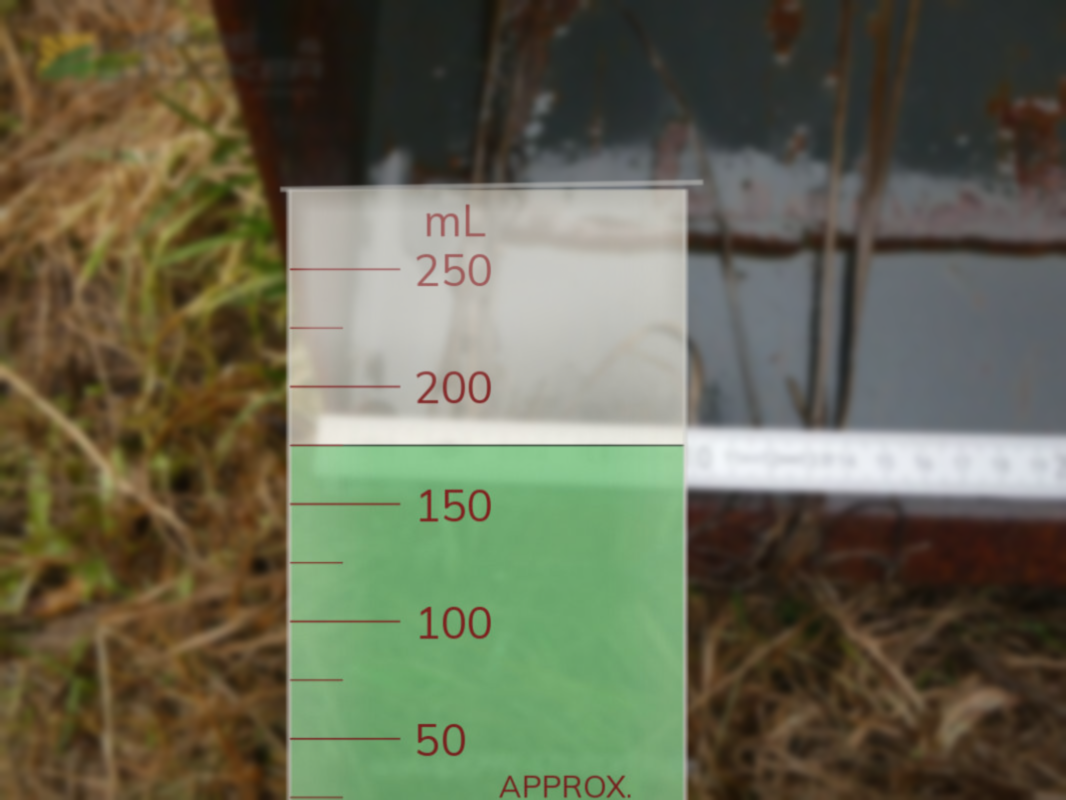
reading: mL 175
